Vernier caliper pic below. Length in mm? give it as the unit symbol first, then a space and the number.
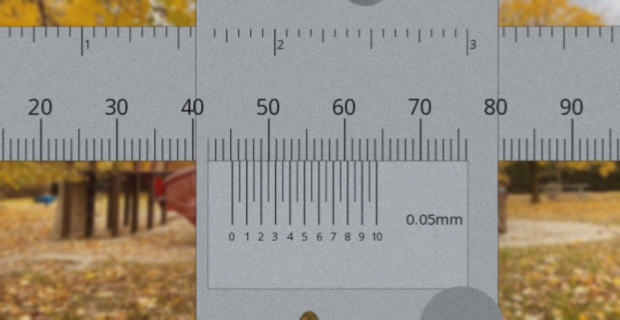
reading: mm 45.2
